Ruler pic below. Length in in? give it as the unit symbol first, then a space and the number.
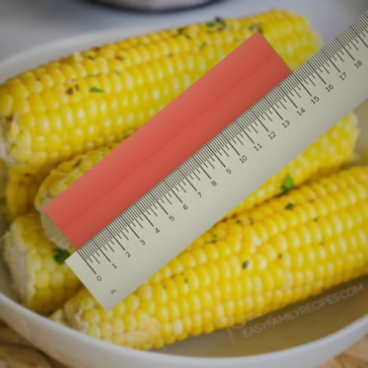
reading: in 15
